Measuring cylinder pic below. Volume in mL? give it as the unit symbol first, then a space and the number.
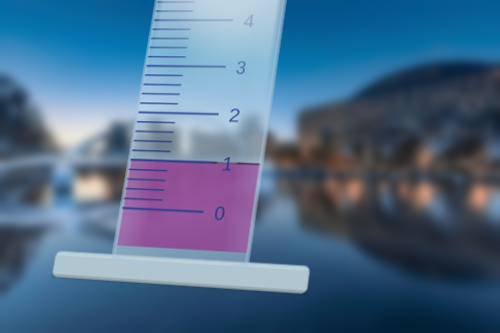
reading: mL 1
